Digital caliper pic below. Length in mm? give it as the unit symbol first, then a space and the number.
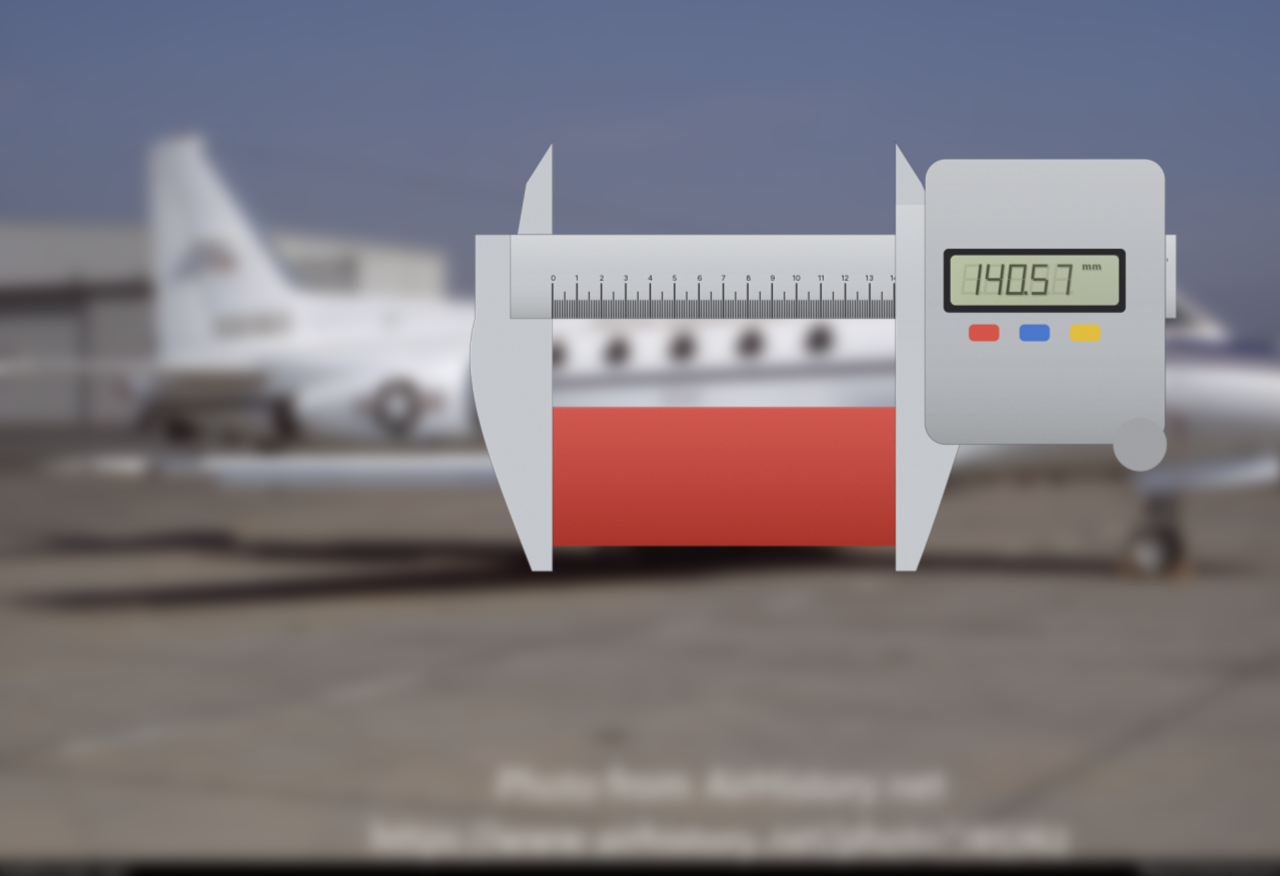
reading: mm 140.57
